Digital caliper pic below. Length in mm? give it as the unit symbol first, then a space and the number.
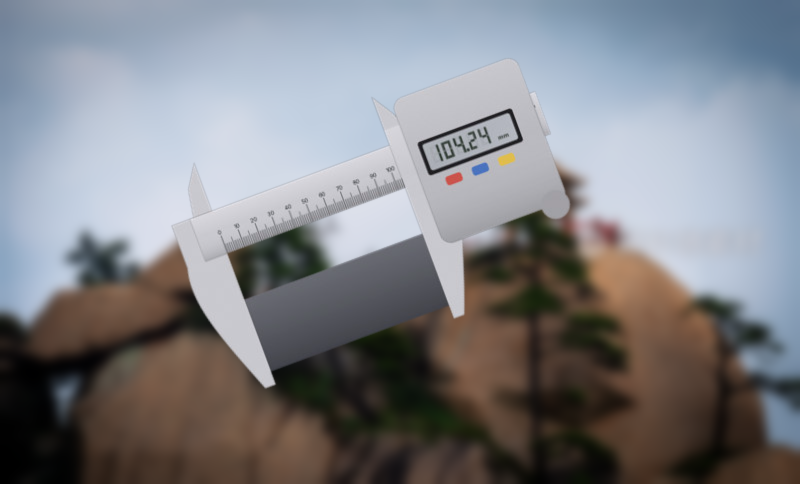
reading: mm 104.24
